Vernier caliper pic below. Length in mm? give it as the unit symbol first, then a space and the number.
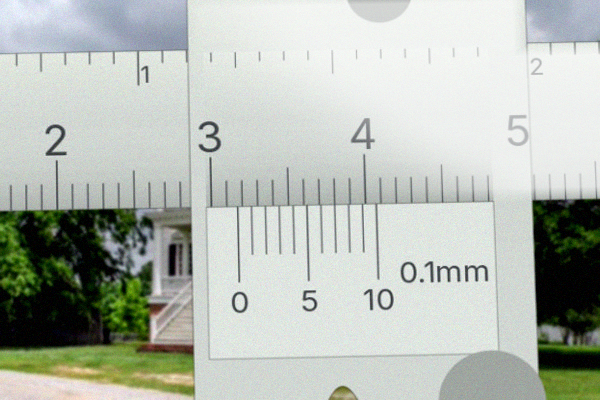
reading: mm 31.7
